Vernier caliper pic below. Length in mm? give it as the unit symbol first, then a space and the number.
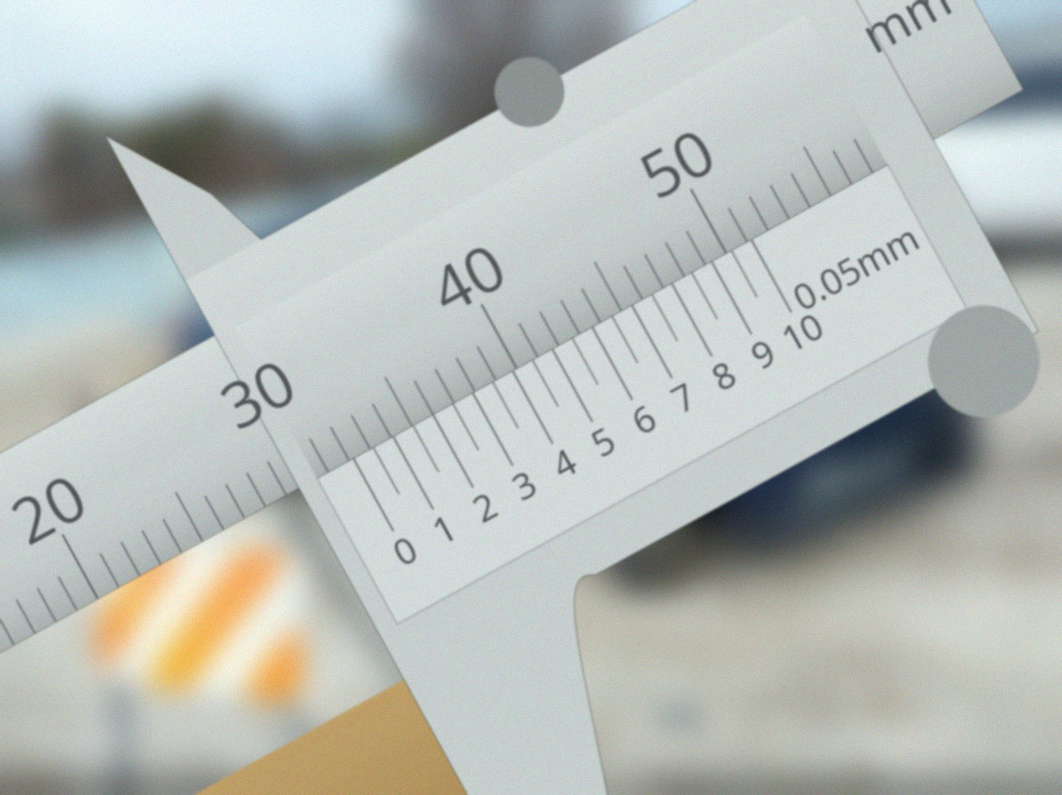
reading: mm 32.2
